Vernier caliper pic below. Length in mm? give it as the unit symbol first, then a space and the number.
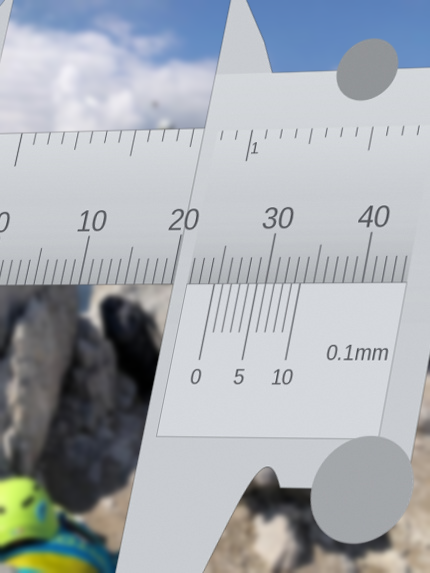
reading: mm 24.6
